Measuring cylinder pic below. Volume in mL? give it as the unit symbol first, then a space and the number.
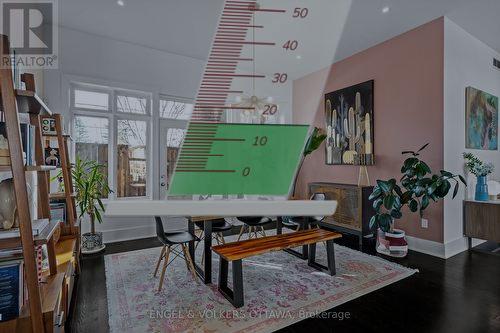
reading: mL 15
